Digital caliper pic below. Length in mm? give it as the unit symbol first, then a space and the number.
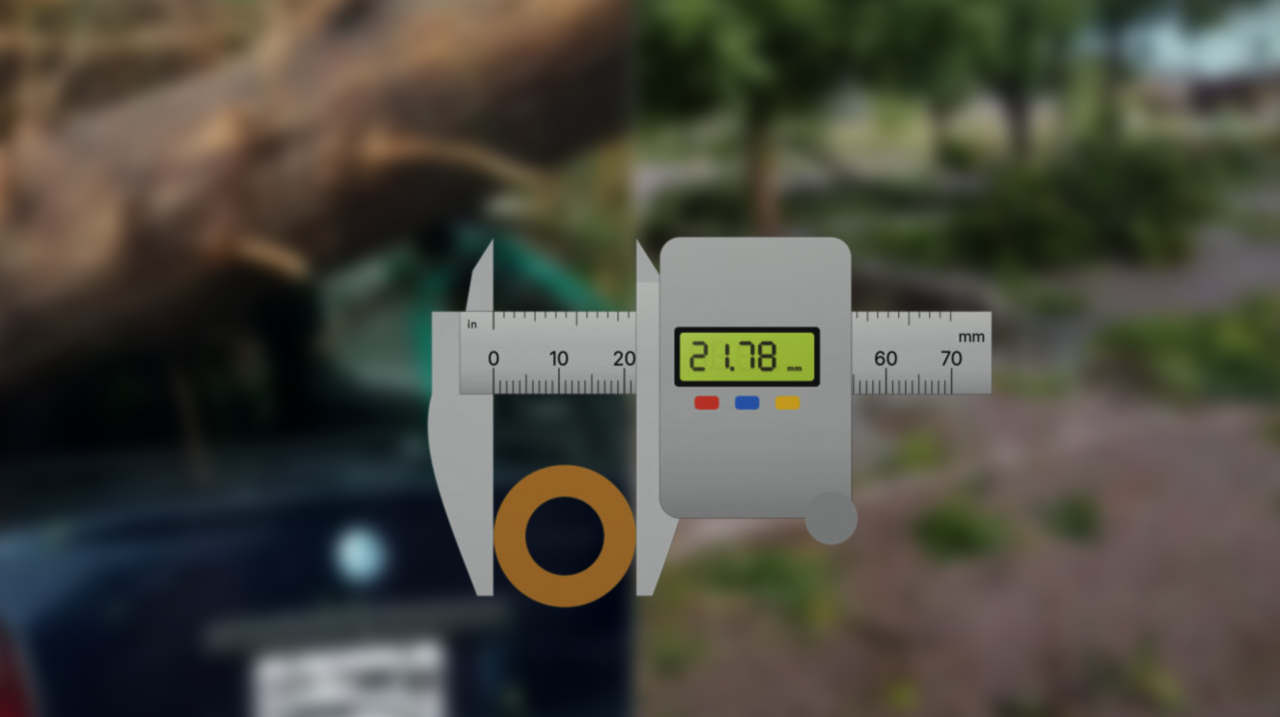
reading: mm 21.78
